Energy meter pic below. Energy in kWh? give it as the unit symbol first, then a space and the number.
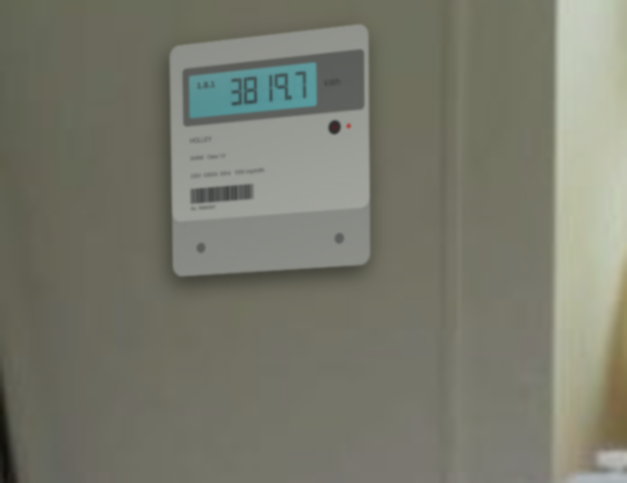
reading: kWh 3819.7
